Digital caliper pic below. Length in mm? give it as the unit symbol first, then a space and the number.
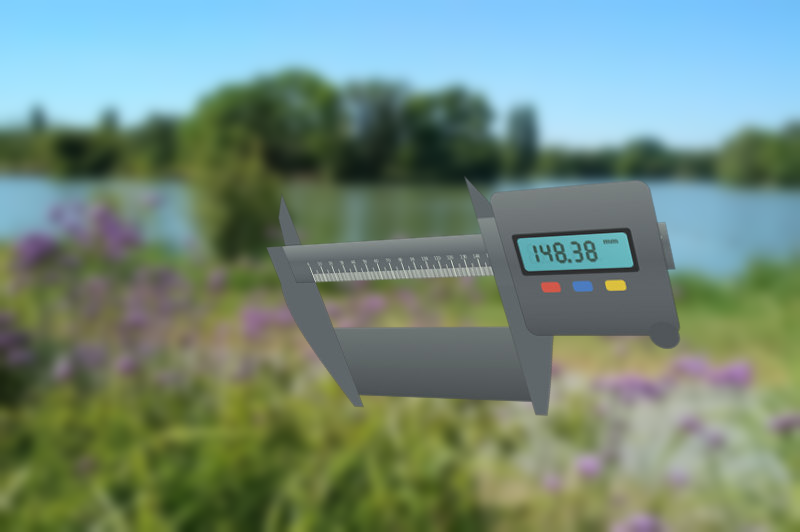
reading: mm 148.38
